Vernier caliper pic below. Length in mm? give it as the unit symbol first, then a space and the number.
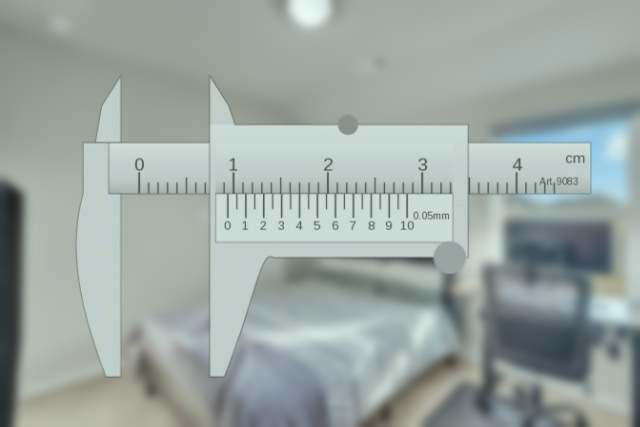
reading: mm 9.4
